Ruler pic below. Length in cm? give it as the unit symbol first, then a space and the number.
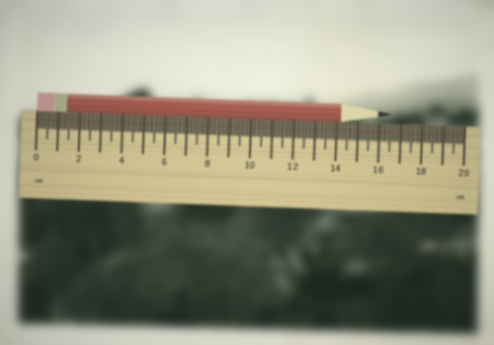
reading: cm 16.5
